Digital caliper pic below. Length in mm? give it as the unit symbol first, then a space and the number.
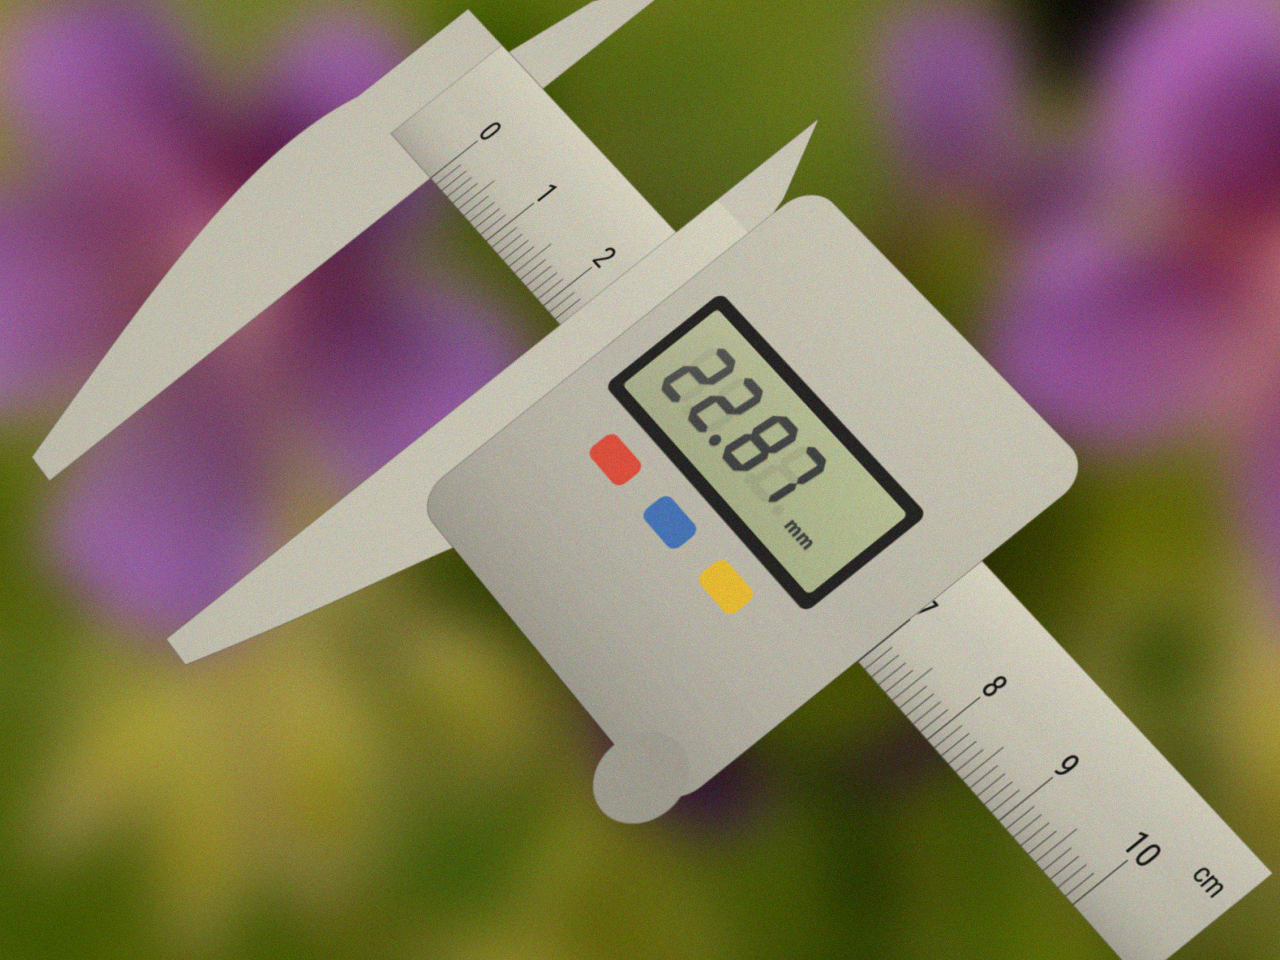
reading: mm 22.87
